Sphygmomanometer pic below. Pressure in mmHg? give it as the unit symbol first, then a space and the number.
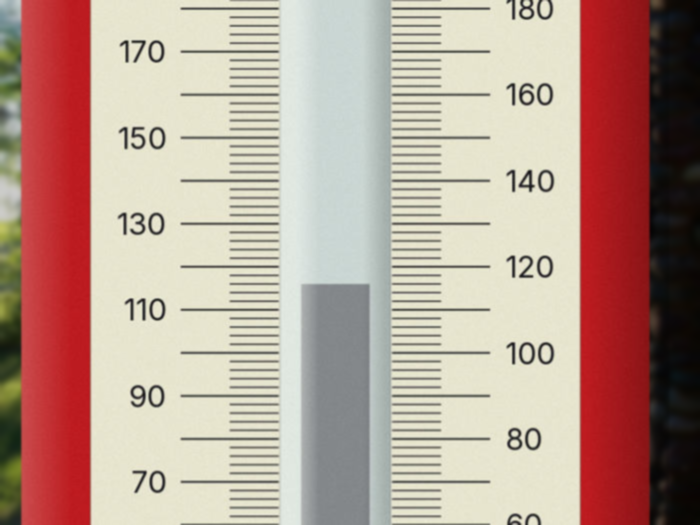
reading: mmHg 116
